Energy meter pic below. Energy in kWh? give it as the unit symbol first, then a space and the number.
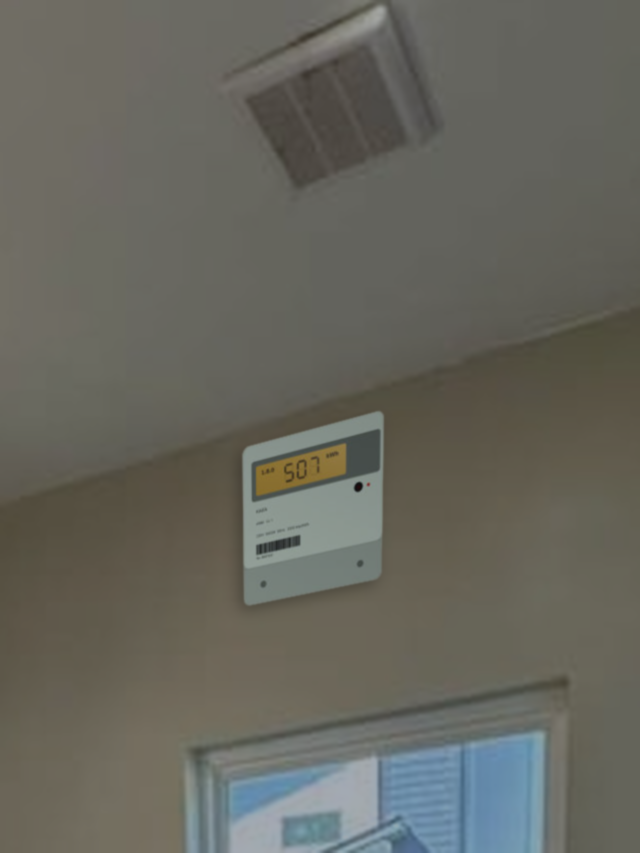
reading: kWh 507
